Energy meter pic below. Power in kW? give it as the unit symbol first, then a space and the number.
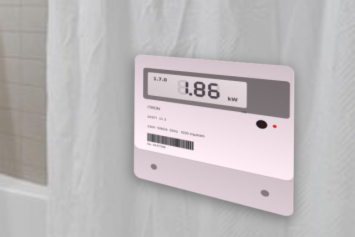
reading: kW 1.86
